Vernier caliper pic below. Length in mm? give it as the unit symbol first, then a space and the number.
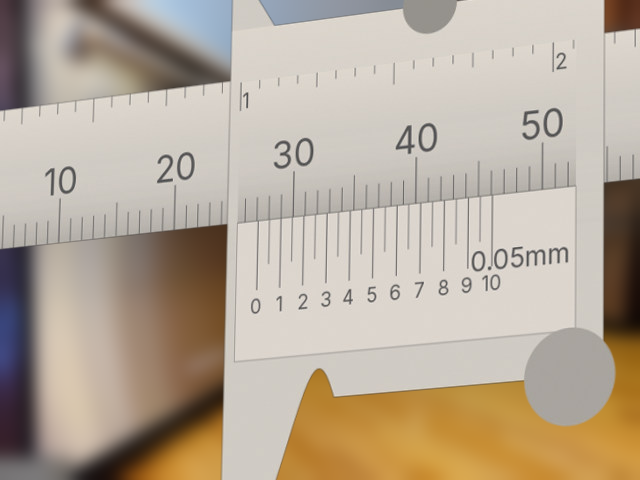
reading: mm 27.1
